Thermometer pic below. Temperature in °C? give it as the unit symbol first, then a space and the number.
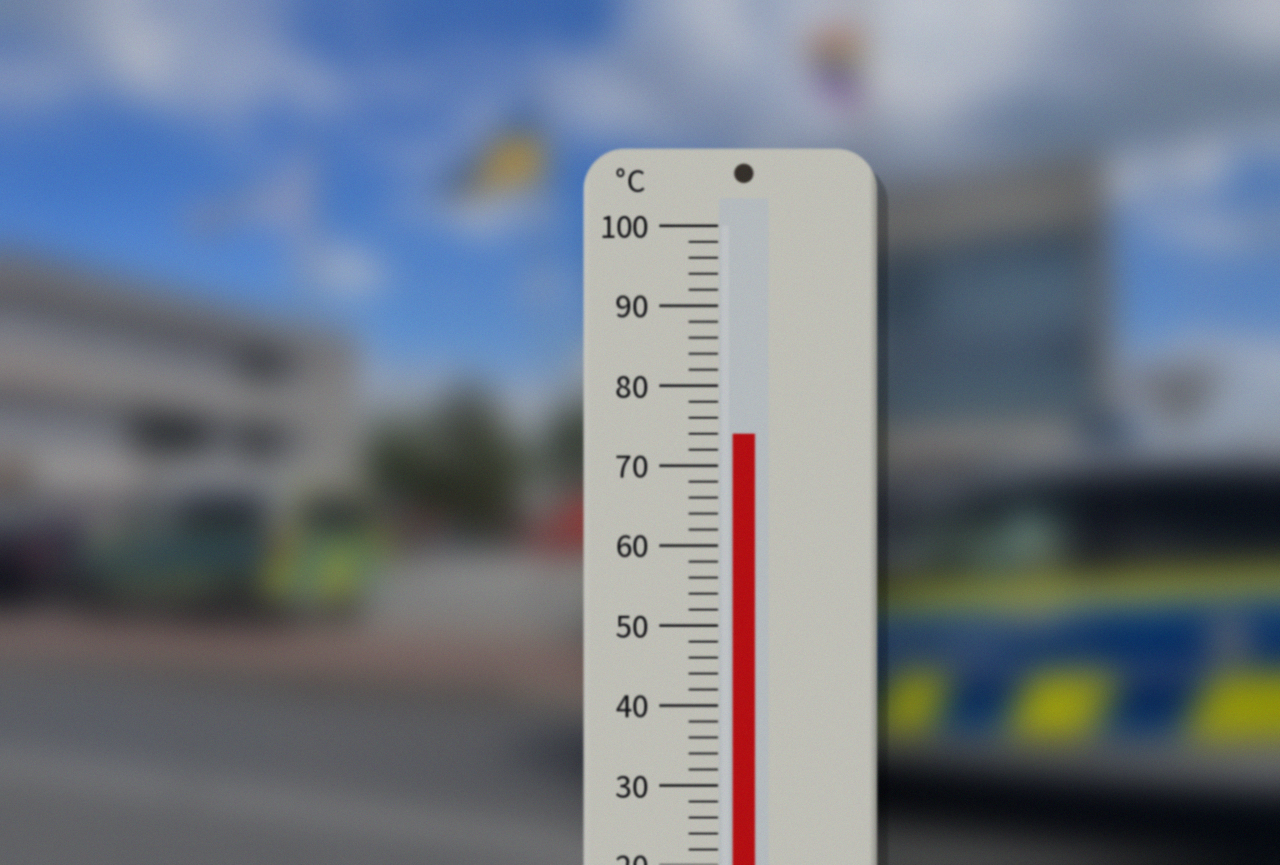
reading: °C 74
